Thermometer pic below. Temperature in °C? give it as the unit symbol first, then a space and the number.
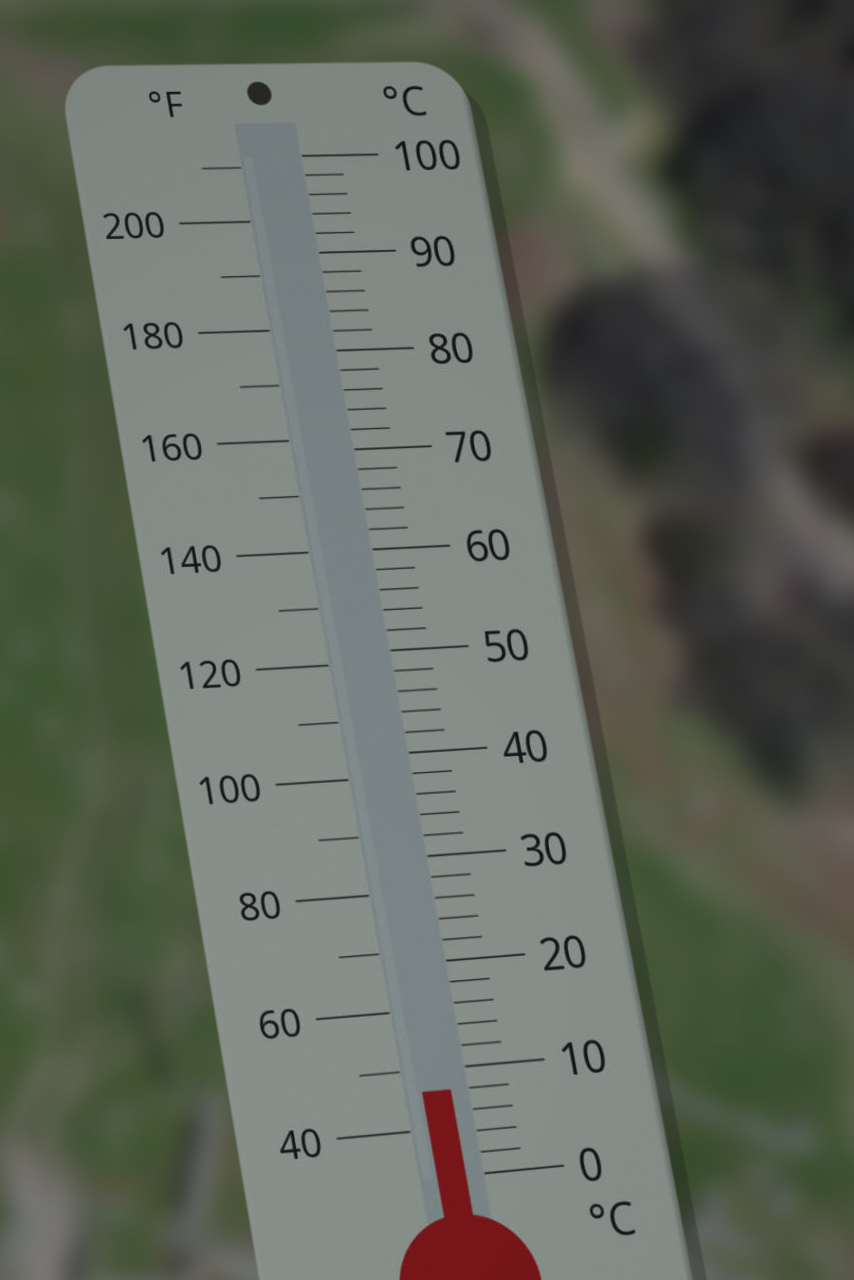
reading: °C 8
